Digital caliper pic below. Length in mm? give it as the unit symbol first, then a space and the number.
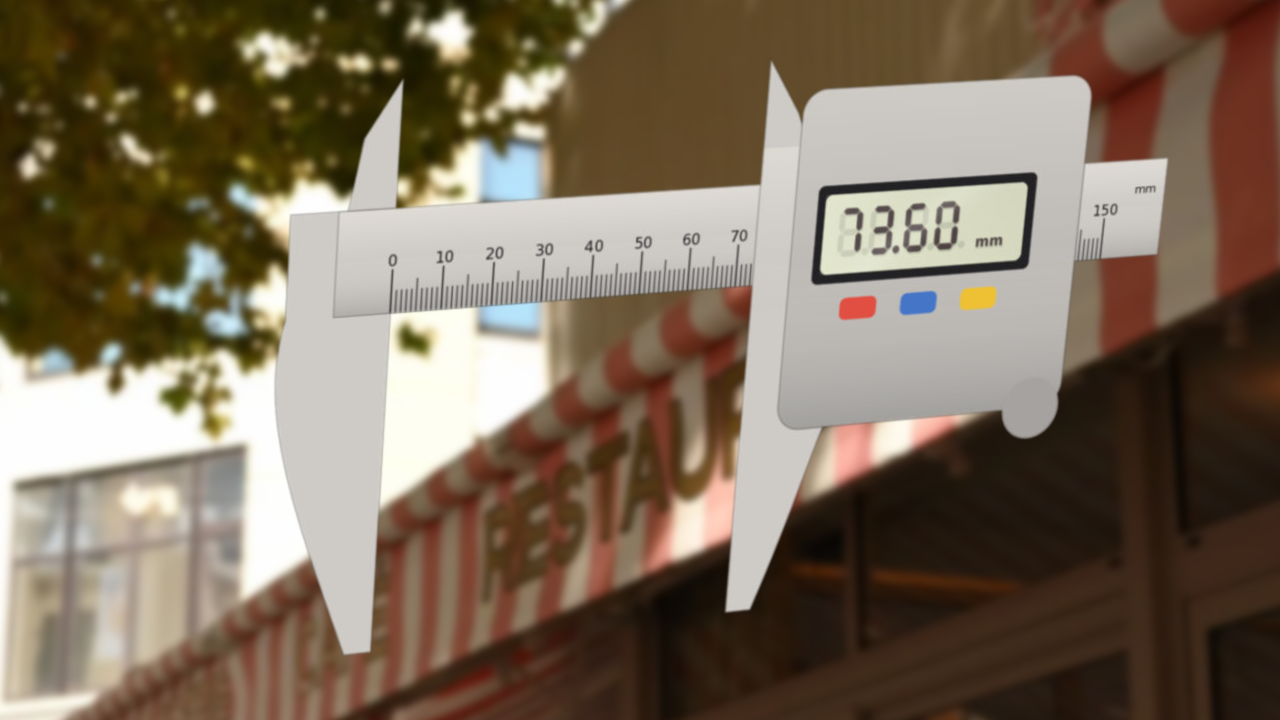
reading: mm 73.60
